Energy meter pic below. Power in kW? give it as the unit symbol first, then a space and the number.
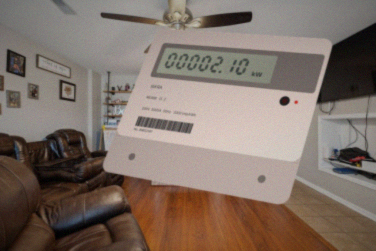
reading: kW 2.10
